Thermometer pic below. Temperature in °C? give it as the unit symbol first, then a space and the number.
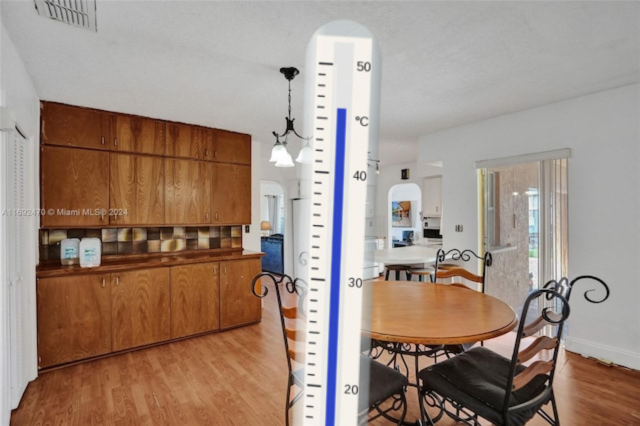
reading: °C 46
